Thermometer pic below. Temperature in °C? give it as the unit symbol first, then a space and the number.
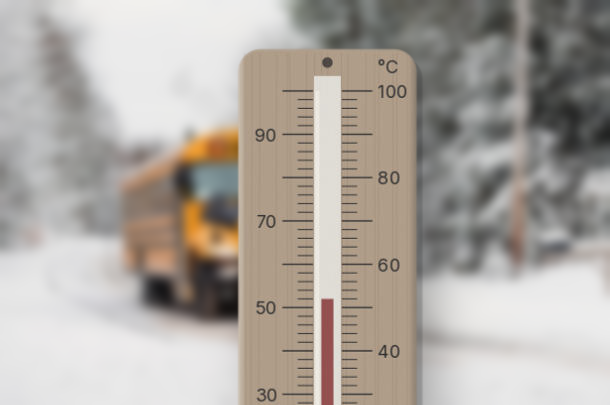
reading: °C 52
